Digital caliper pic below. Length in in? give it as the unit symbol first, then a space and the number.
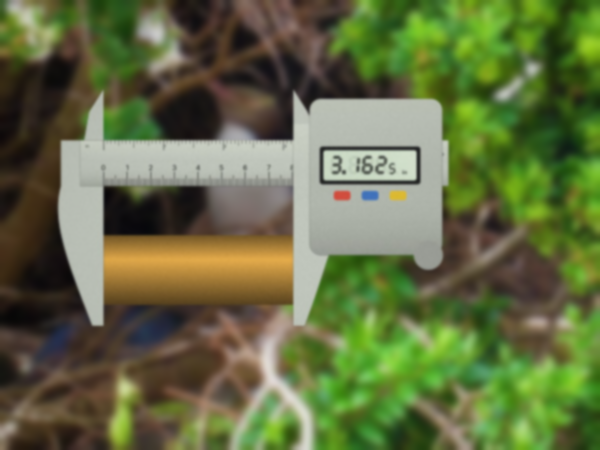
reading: in 3.1625
